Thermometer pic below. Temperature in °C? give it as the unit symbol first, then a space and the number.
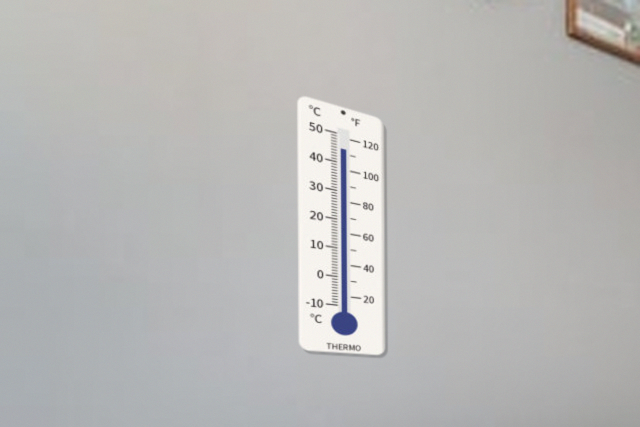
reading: °C 45
